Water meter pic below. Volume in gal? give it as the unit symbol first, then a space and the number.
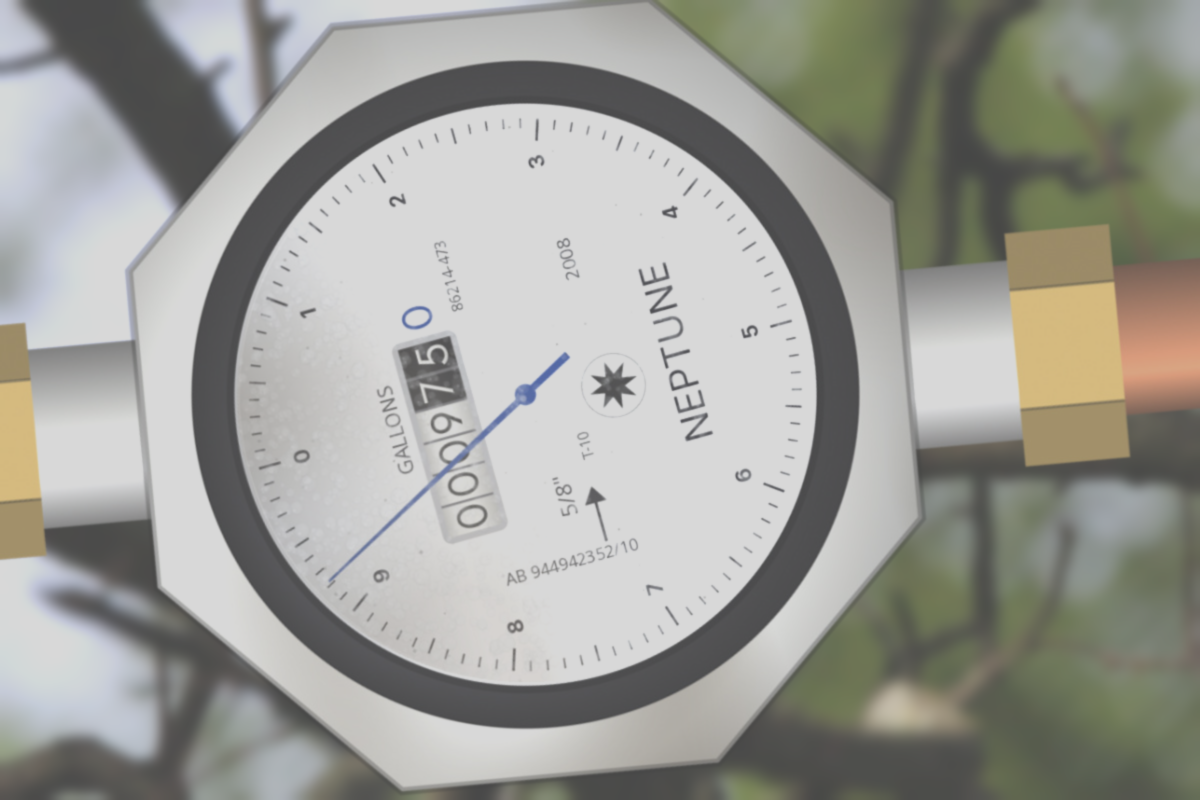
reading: gal 9749.2
